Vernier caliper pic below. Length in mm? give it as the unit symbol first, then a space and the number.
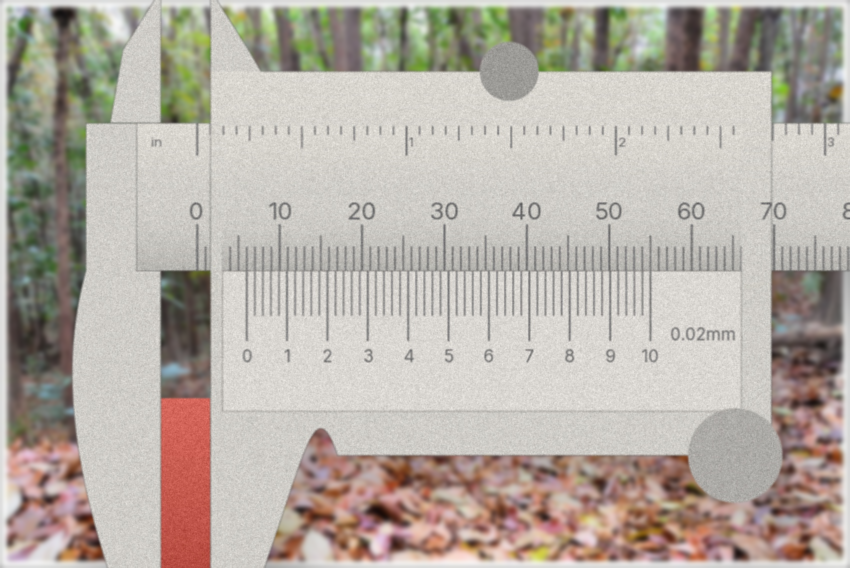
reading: mm 6.0
